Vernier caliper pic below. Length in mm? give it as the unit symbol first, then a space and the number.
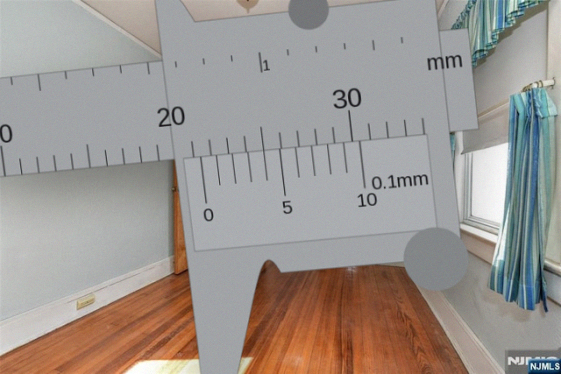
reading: mm 21.4
